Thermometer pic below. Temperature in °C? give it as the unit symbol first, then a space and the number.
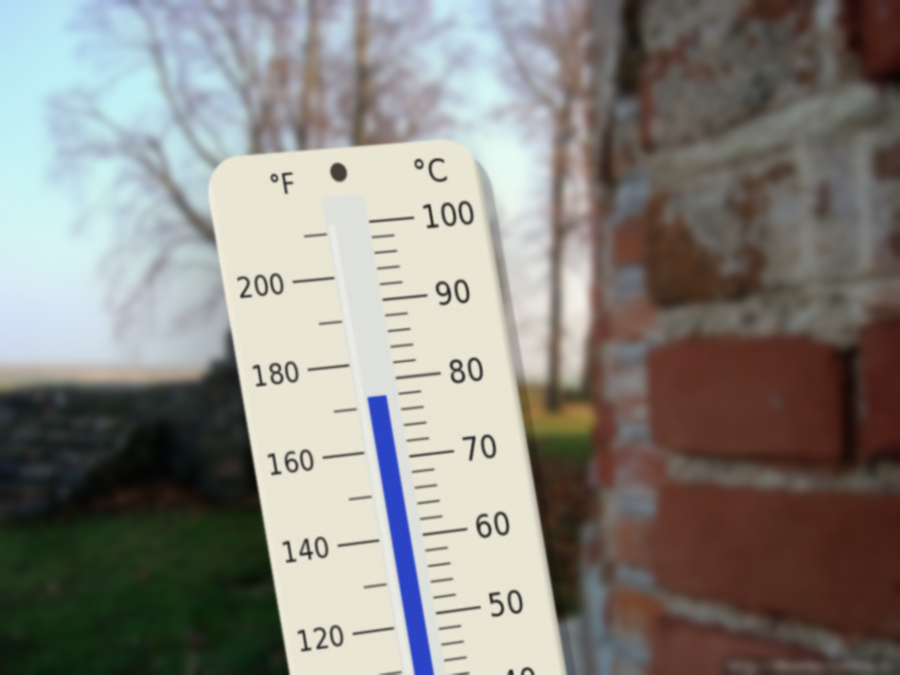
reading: °C 78
